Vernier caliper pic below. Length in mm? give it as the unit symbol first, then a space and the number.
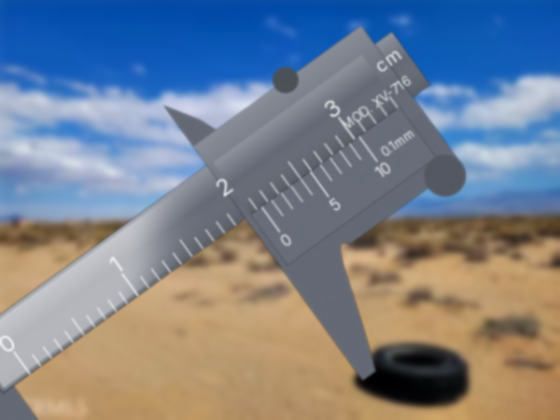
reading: mm 21.4
